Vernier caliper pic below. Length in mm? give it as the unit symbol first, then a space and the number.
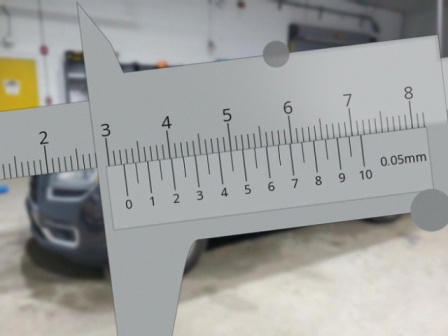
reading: mm 32.4
